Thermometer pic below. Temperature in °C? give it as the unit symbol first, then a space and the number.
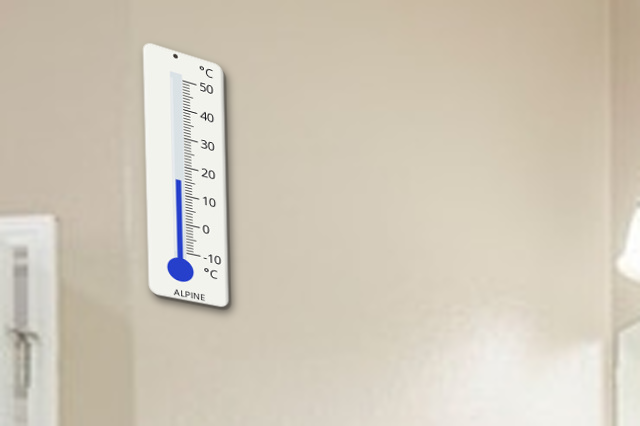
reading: °C 15
